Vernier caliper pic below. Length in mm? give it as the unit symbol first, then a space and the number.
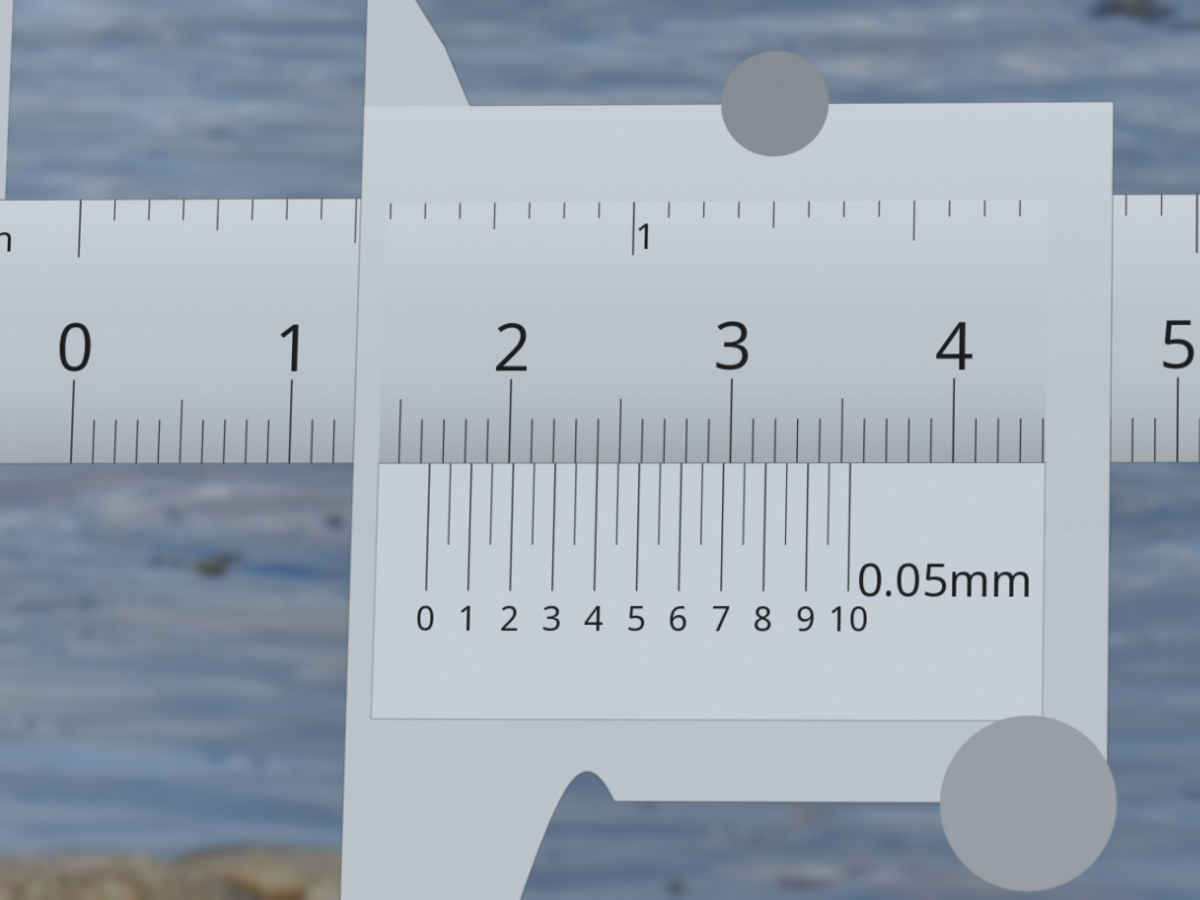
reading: mm 16.4
